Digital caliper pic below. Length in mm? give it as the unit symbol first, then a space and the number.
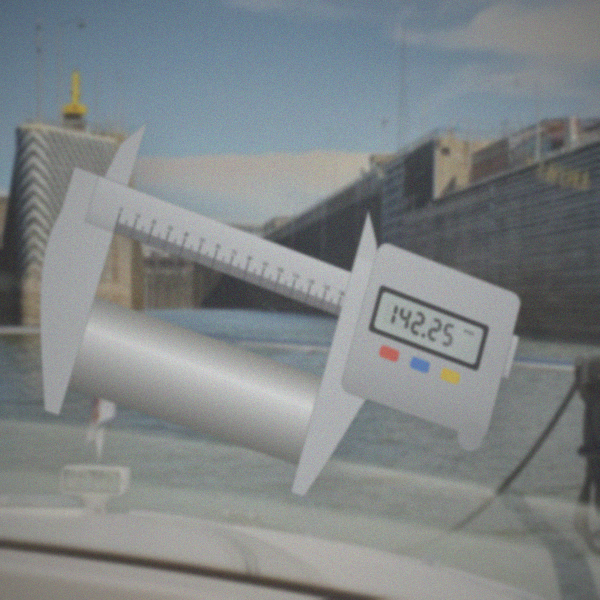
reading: mm 142.25
